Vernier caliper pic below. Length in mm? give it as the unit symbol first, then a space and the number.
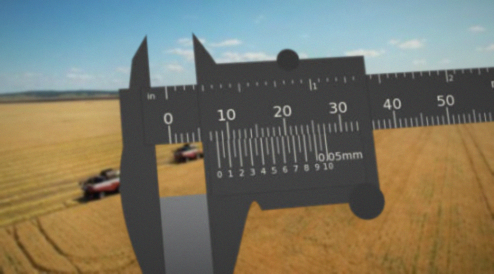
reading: mm 8.0
